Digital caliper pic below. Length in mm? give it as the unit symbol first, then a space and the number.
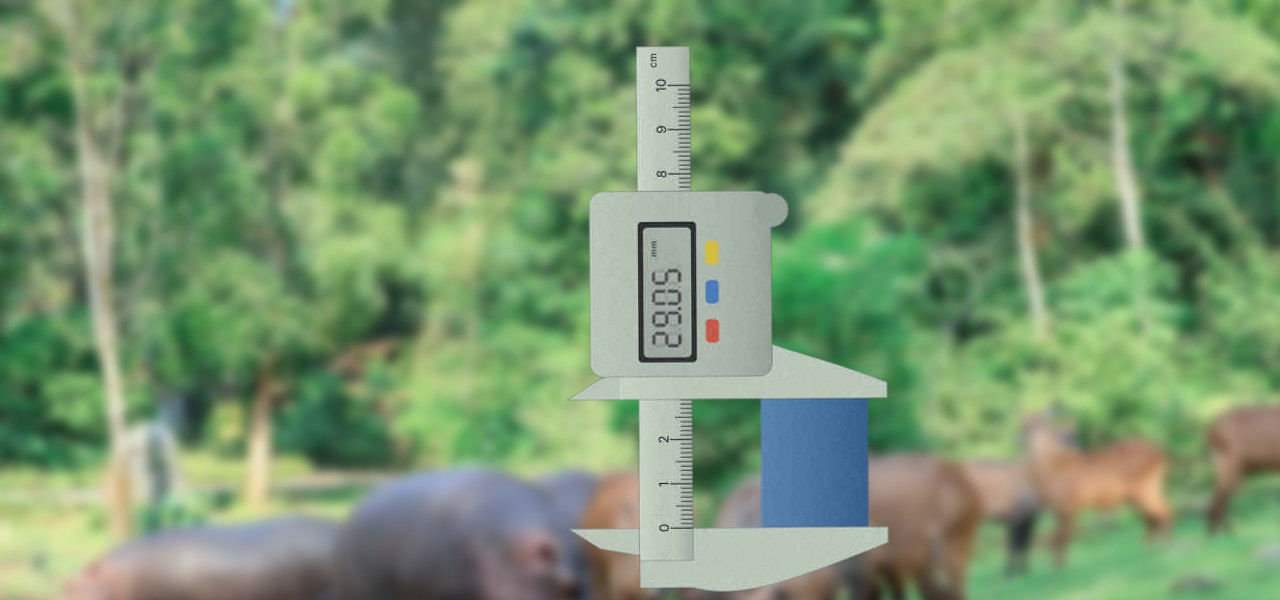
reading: mm 29.05
